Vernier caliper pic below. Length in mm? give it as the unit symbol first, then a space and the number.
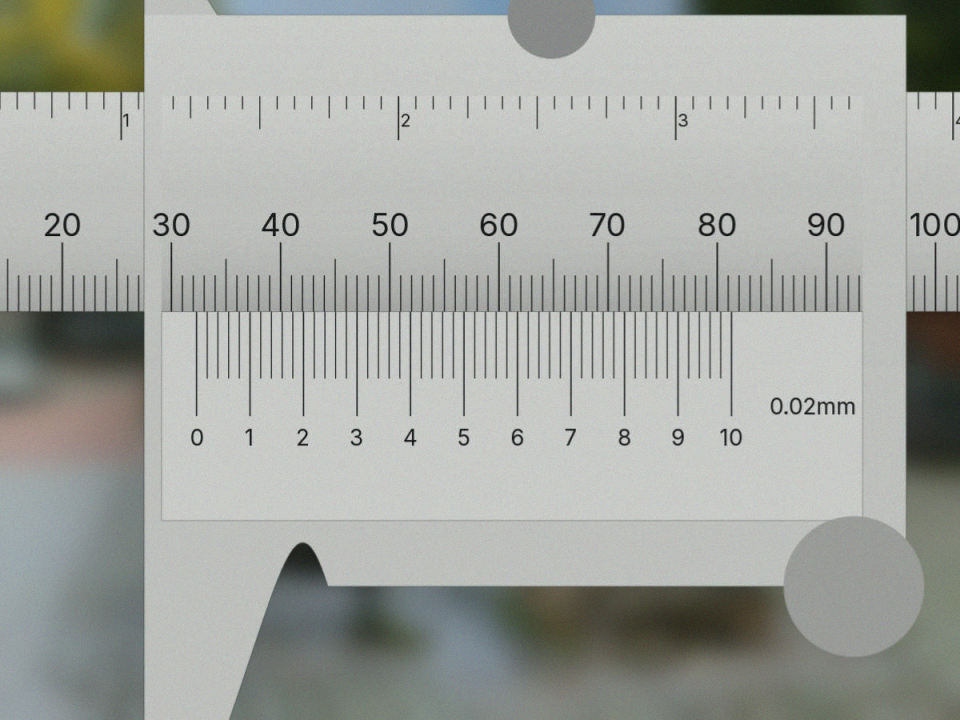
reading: mm 32.3
